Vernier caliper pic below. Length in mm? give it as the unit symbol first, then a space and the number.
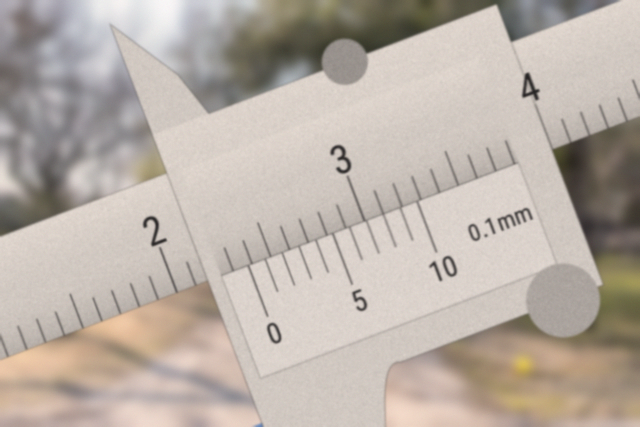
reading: mm 23.8
